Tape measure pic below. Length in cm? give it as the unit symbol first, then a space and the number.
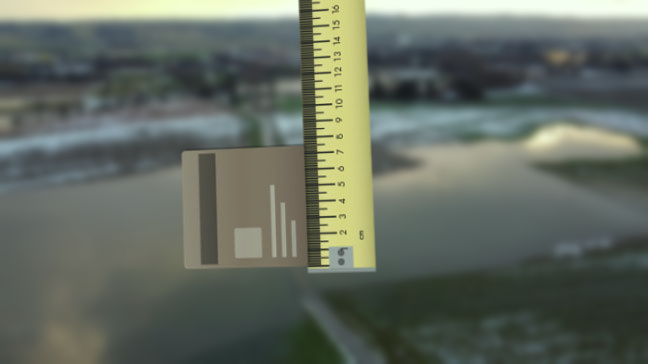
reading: cm 7.5
